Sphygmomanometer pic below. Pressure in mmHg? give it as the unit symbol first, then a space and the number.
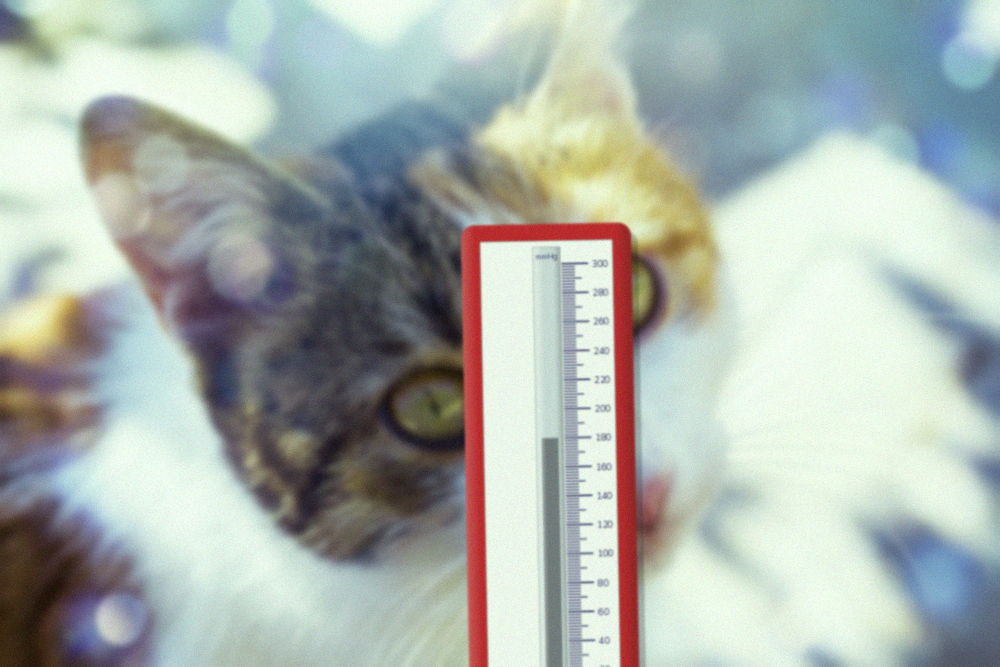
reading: mmHg 180
